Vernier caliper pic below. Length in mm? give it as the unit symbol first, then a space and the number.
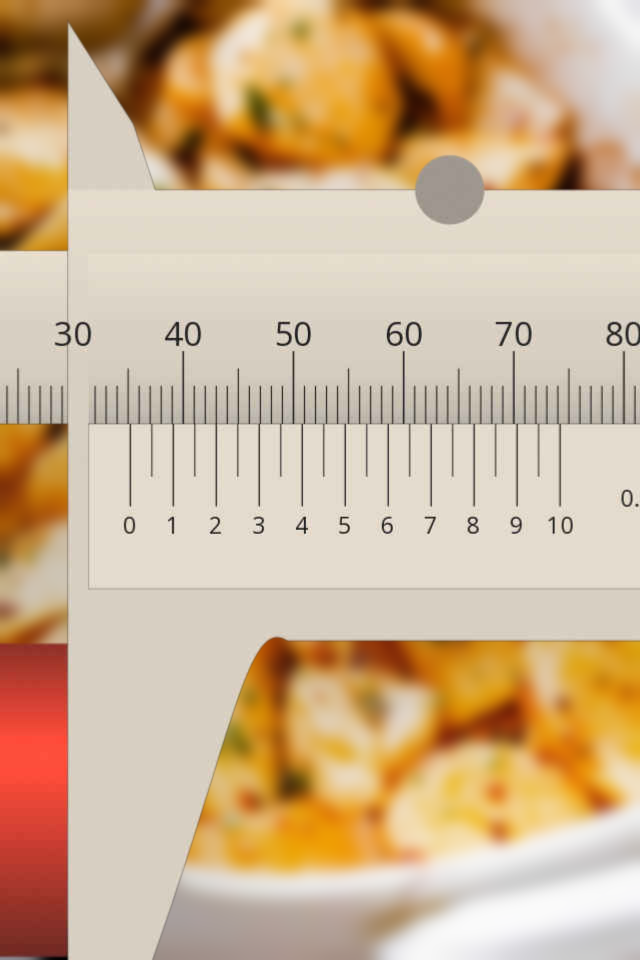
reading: mm 35.2
